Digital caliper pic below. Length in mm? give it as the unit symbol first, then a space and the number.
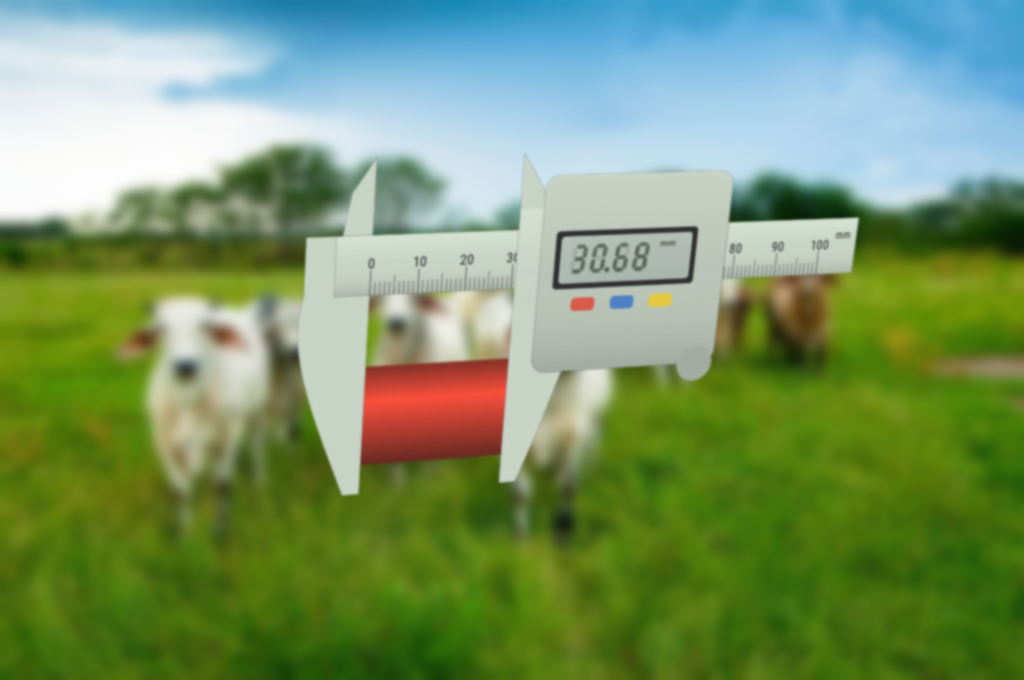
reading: mm 30.68
